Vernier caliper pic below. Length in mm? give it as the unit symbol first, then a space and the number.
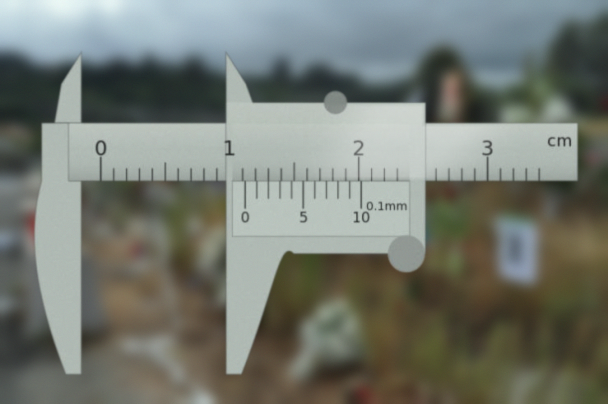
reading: mm 11.2
